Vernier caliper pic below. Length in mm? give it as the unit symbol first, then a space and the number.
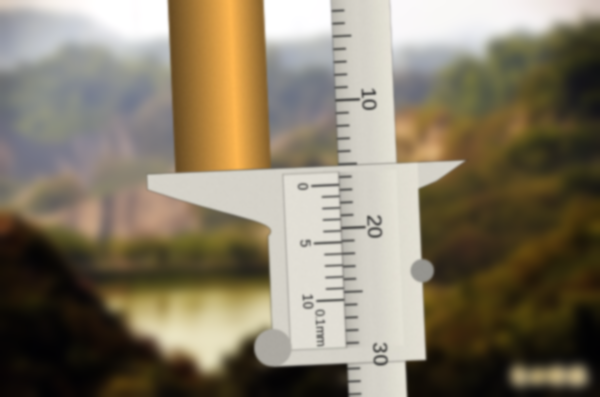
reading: mm 16.6
